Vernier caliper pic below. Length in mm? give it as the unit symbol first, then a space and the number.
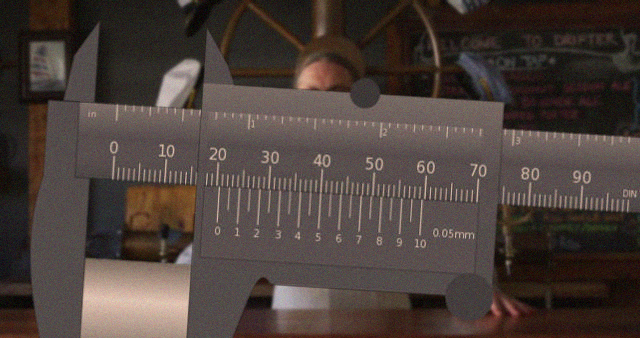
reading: mm 20.5
